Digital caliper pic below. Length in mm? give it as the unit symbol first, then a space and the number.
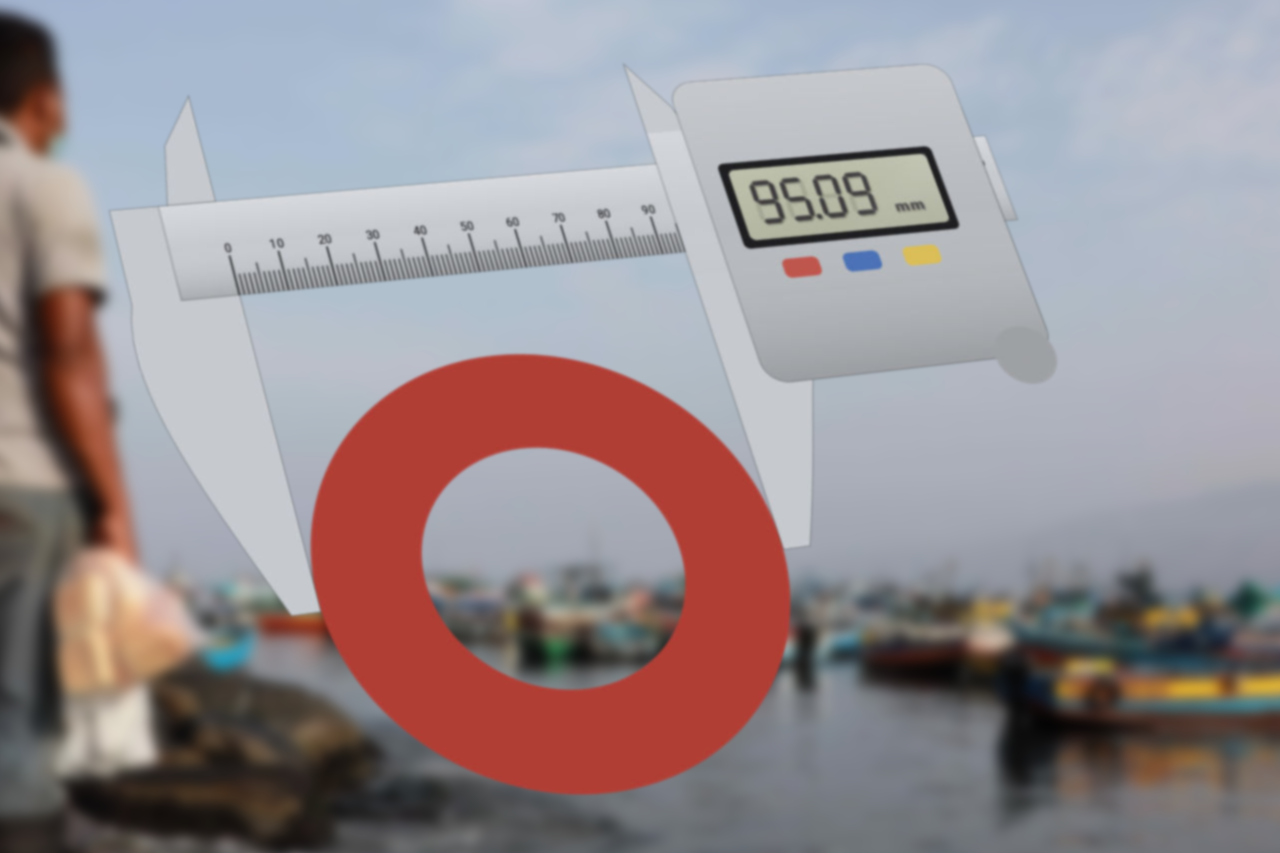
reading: mm 95.09
